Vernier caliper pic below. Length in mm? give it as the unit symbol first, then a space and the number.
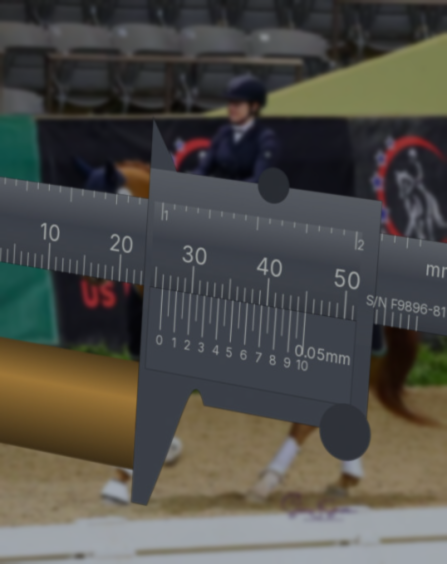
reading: mm 26.0
